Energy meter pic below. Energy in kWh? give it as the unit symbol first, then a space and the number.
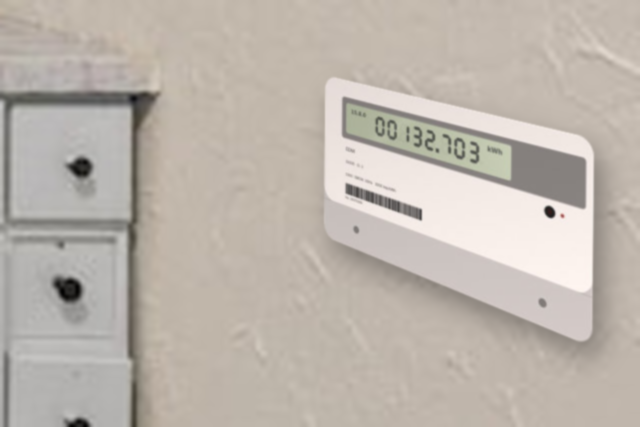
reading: kWh 132.703
